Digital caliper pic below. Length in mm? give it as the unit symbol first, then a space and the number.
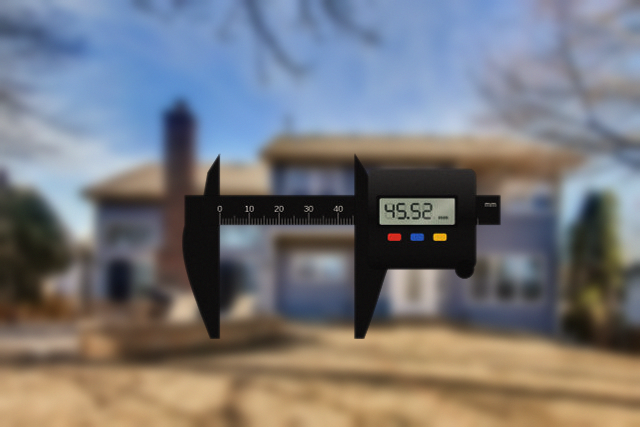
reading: mm 45.52
